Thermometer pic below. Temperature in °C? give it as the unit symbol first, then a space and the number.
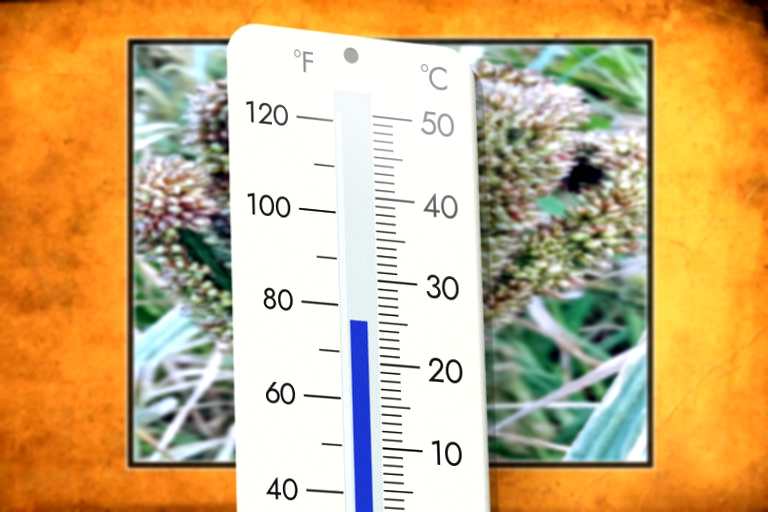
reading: °C 25
